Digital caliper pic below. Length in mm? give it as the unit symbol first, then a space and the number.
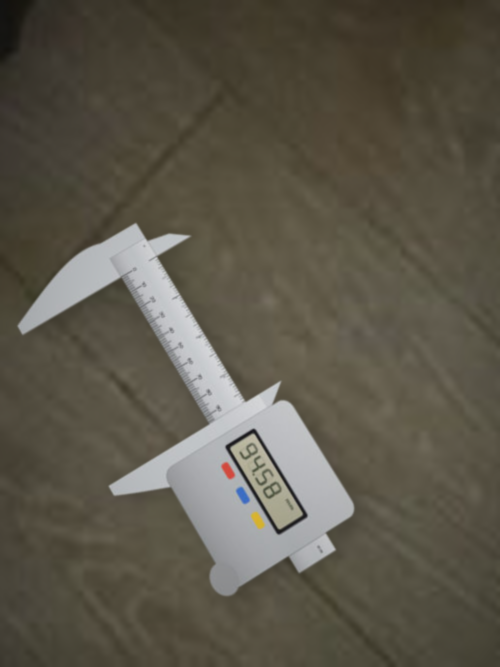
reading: mm 94.58
